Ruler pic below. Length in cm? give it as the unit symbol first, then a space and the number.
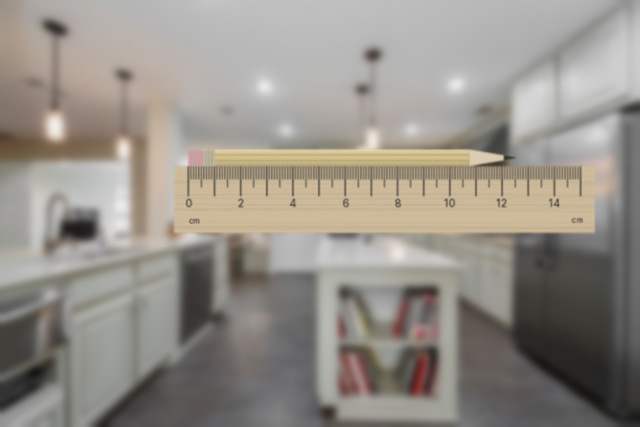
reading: cm 12.5
